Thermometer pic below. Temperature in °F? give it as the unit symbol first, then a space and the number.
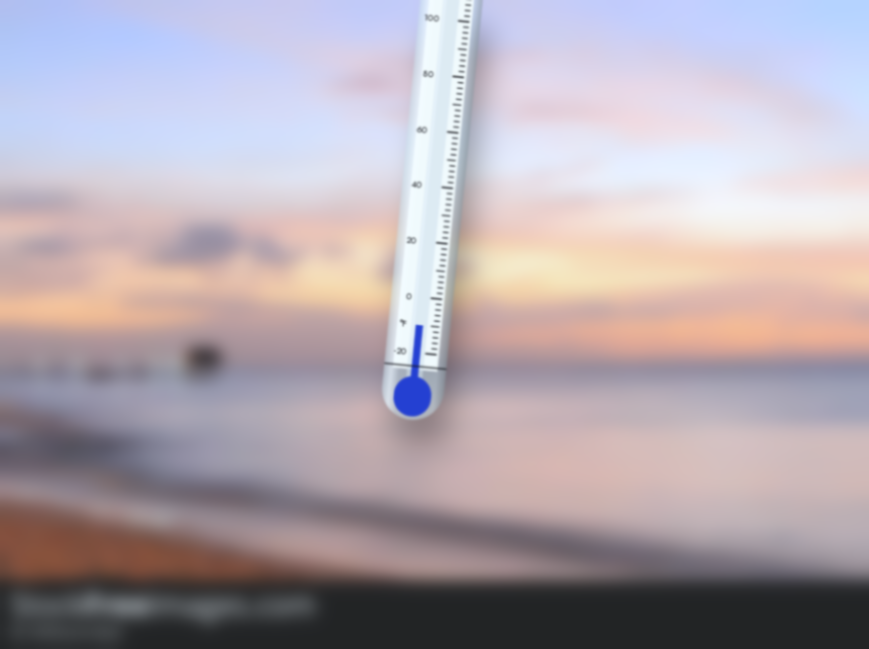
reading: °F -10
